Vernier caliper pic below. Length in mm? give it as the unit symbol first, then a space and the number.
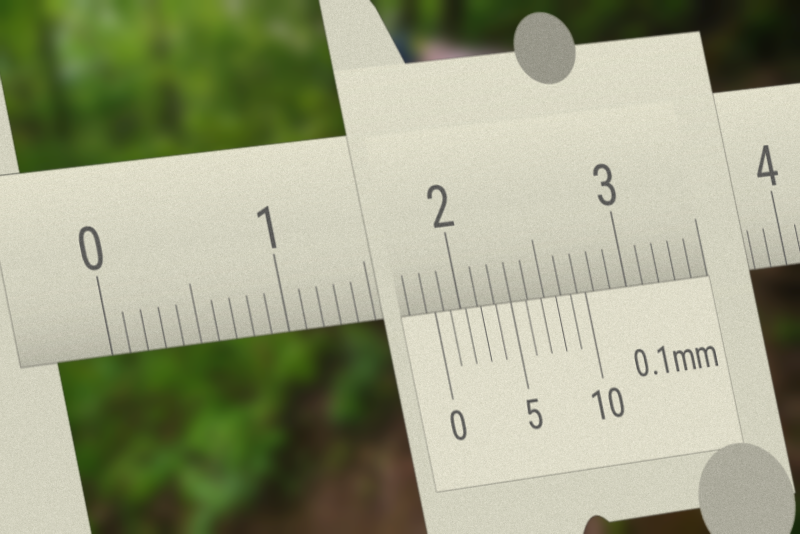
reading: mm 18.5
